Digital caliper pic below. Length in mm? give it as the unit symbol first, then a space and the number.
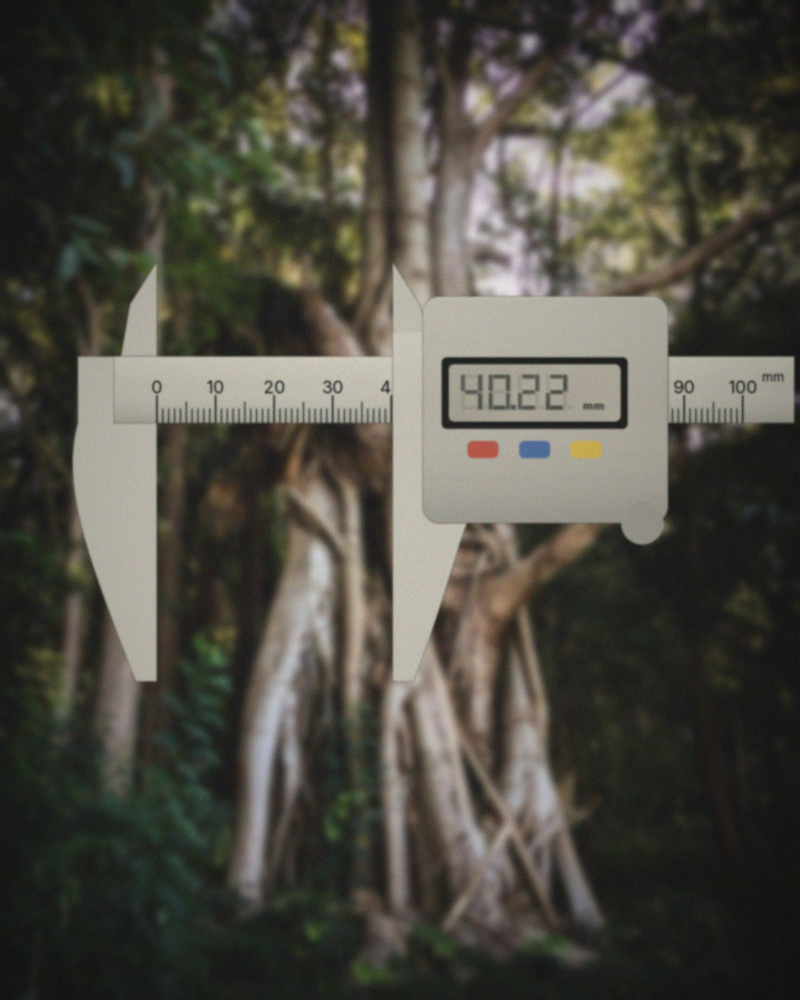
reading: mm 40.22
